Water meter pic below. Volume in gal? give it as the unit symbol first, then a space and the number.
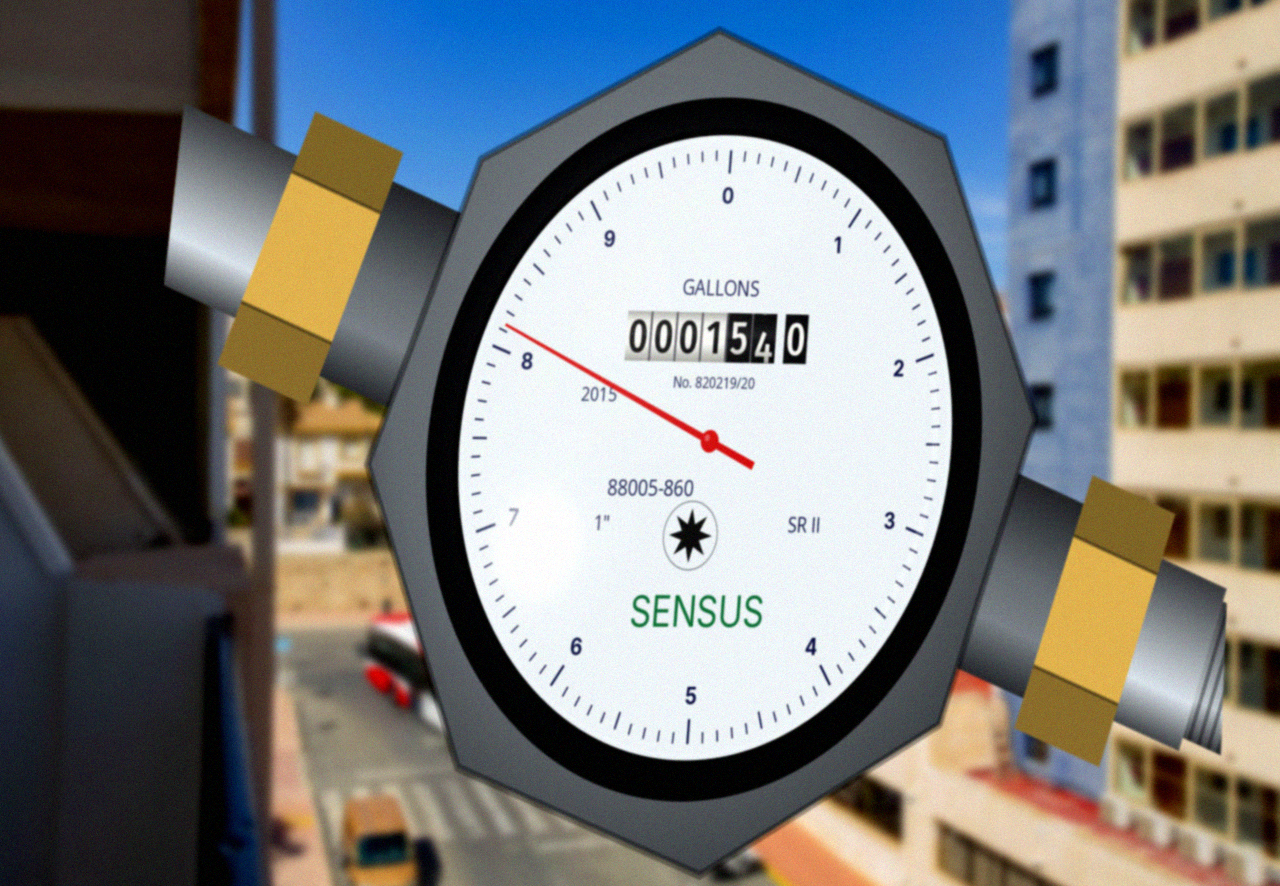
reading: gal 1538.1
